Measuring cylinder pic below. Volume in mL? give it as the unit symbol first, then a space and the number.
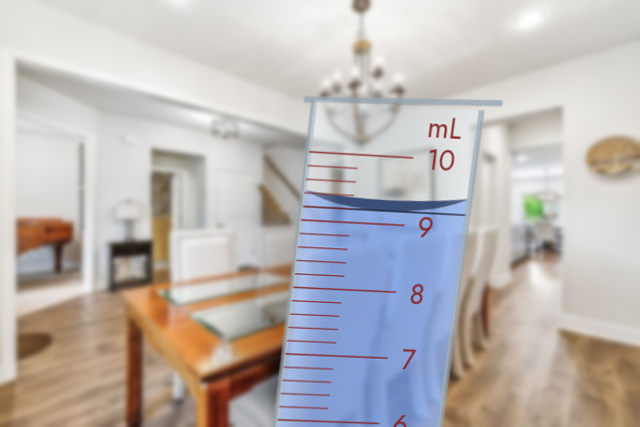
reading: mL 9.2
